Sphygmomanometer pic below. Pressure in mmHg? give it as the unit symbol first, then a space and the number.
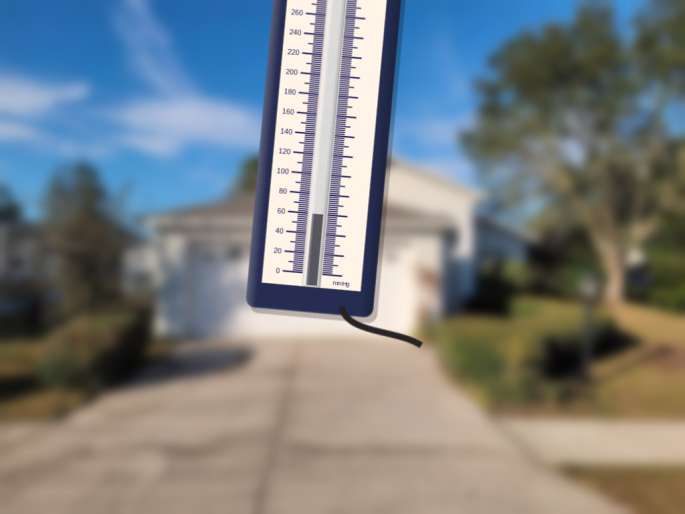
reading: mmHg 60
